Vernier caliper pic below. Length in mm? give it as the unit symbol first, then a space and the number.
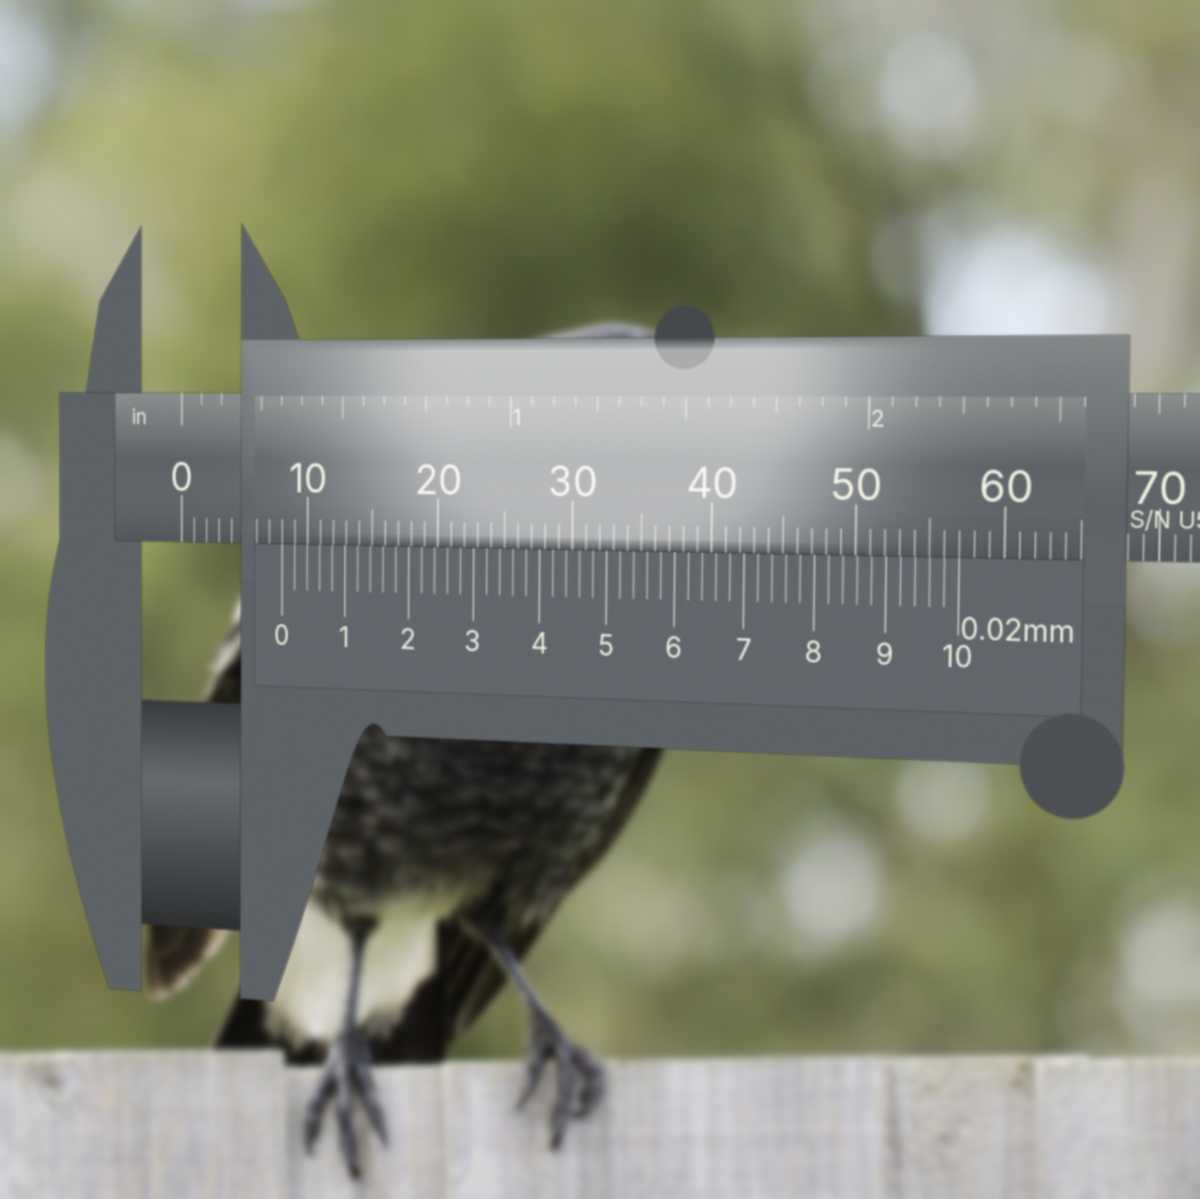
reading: mm 8.0
